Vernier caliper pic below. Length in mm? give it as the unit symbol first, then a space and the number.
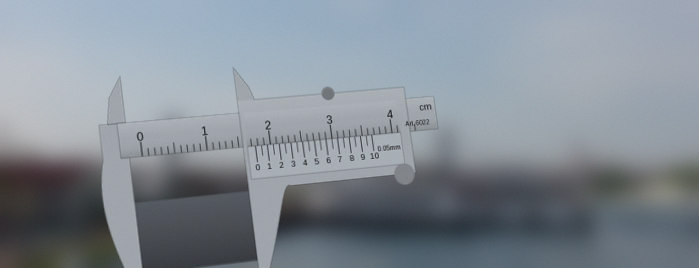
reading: mm 17.6
